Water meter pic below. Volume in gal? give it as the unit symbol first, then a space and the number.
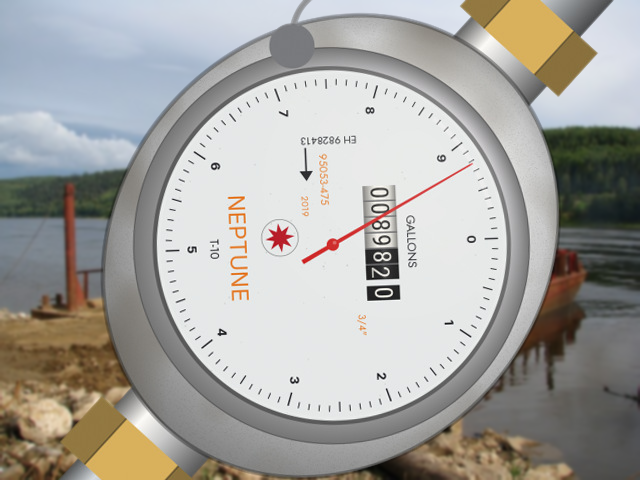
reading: gal 89819.2
